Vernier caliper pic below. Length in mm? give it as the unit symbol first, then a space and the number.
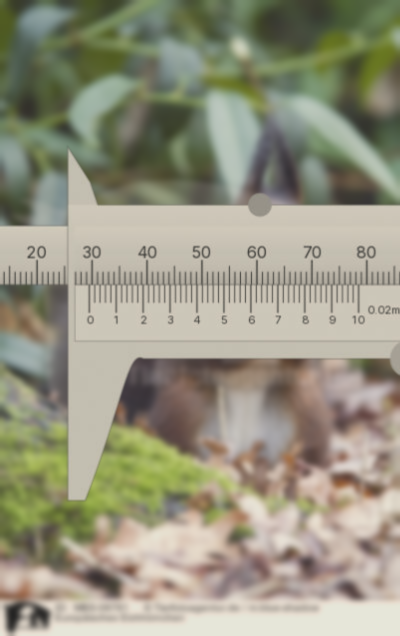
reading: mm 29.5
